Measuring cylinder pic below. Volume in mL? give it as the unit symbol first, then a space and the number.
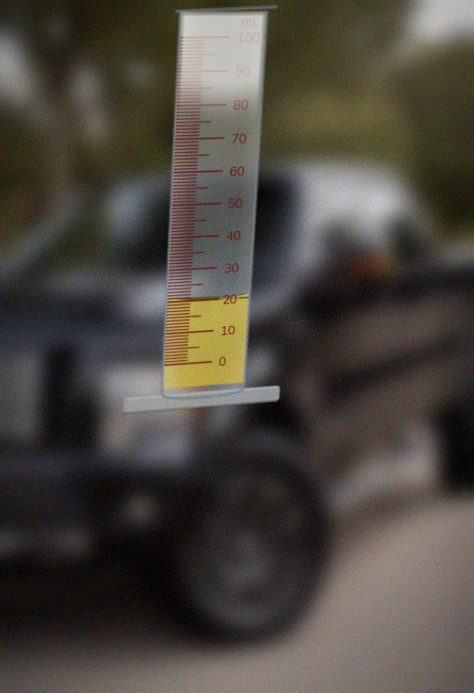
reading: mL 20
